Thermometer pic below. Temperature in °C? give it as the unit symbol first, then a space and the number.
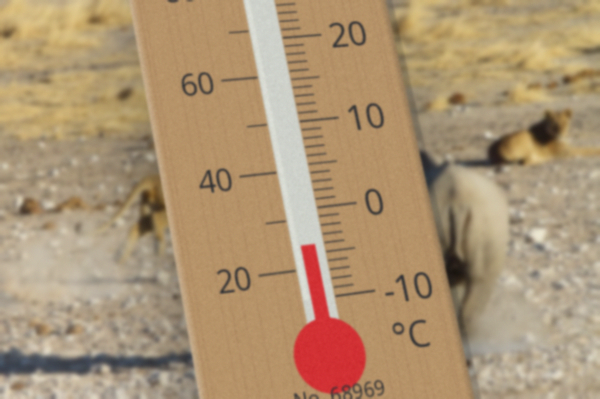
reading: °C -4
